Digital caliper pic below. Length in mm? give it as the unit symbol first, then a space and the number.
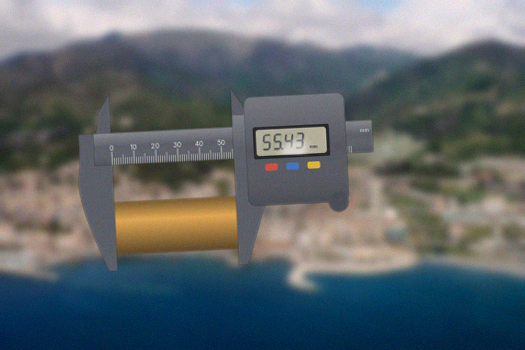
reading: mm 55.43
